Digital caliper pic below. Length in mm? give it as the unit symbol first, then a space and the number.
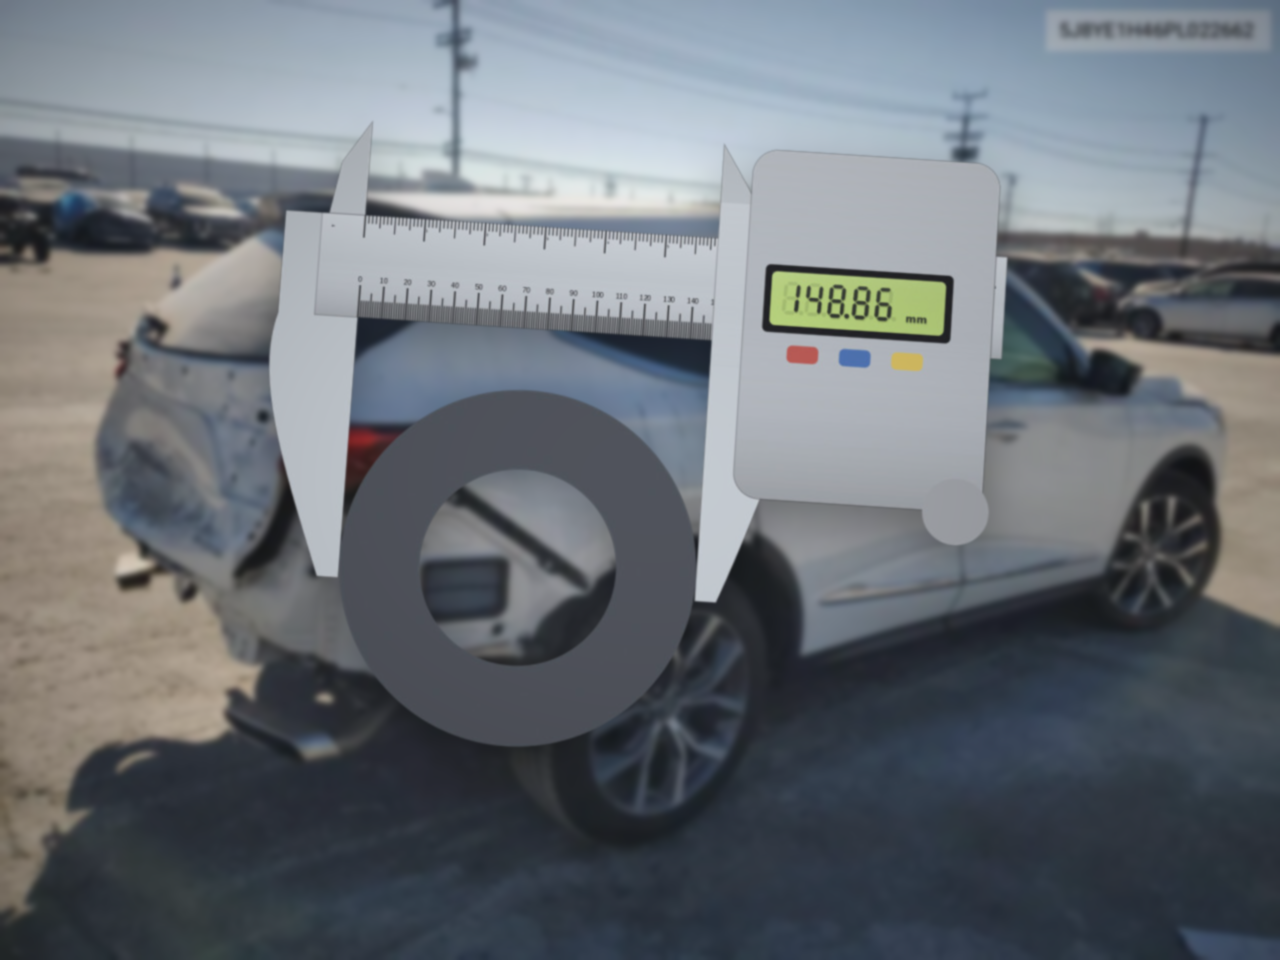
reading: mm 148.86
